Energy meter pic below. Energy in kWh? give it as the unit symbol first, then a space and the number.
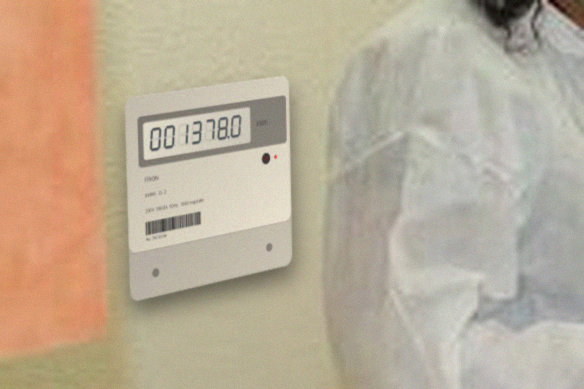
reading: kWh 1378.0
